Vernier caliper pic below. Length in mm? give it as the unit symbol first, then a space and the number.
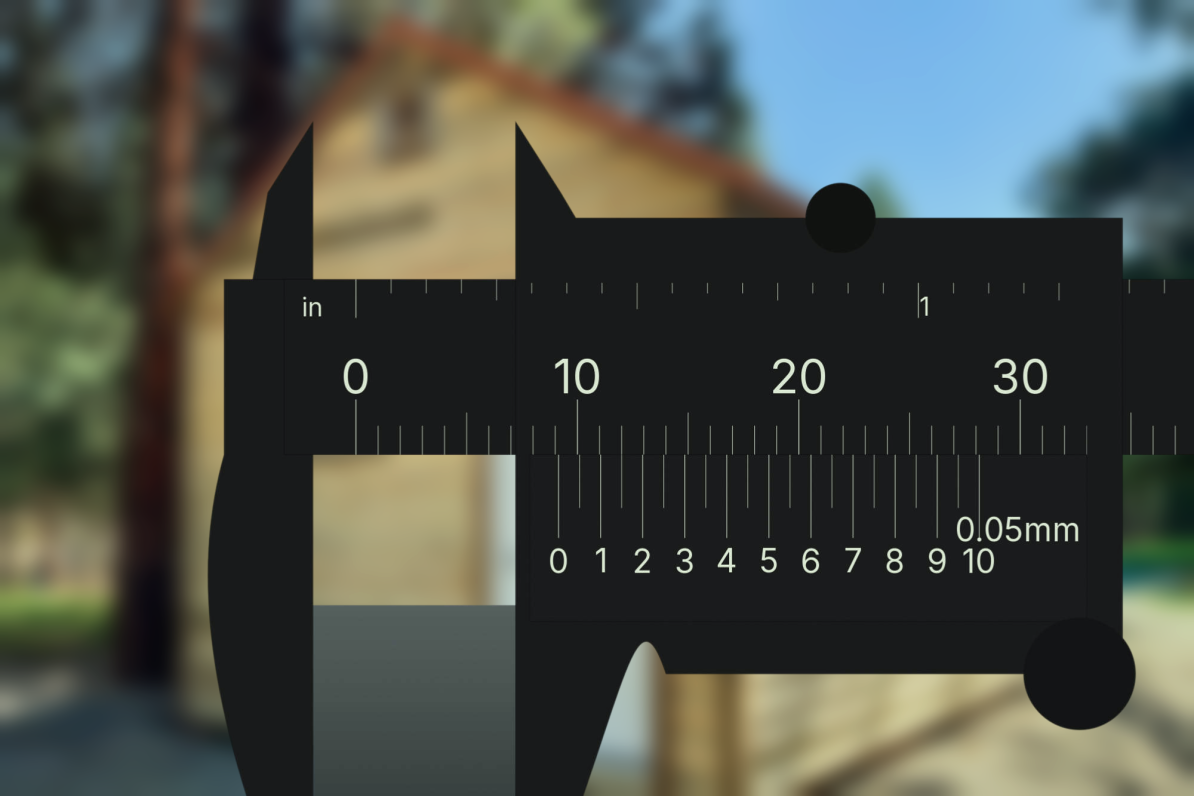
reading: mm 9.15
